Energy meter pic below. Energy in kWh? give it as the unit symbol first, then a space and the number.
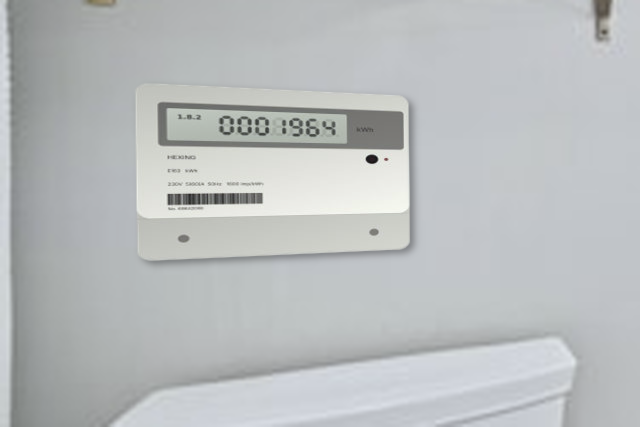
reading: kWh 1964
